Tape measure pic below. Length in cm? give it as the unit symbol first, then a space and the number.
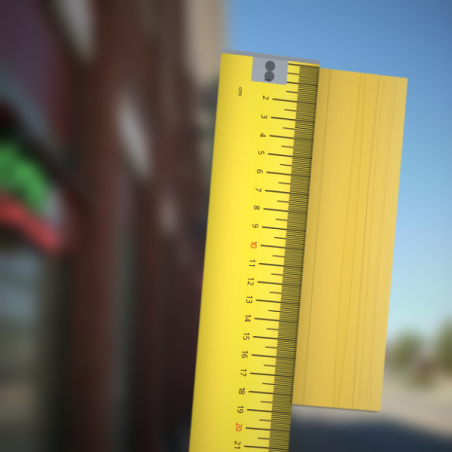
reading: cm 18.5
